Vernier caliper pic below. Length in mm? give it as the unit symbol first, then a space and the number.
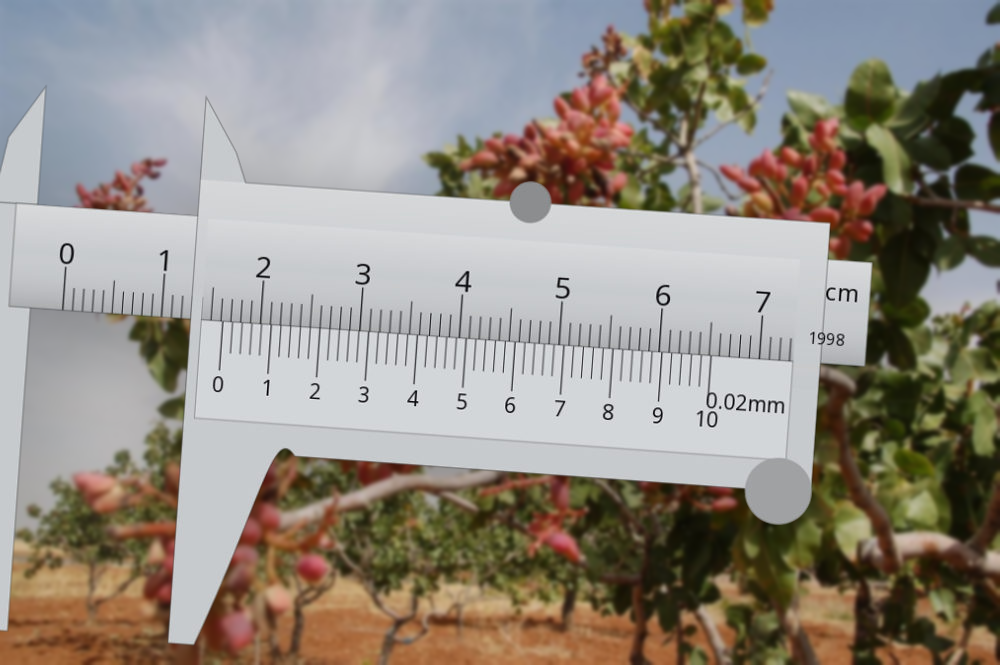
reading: mm 16.2
